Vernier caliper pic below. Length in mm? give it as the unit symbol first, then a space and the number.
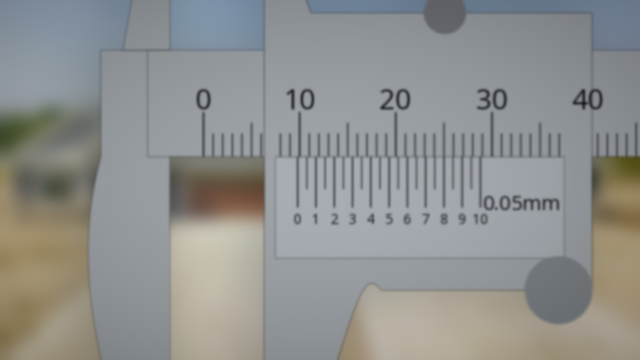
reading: mm 9.8
